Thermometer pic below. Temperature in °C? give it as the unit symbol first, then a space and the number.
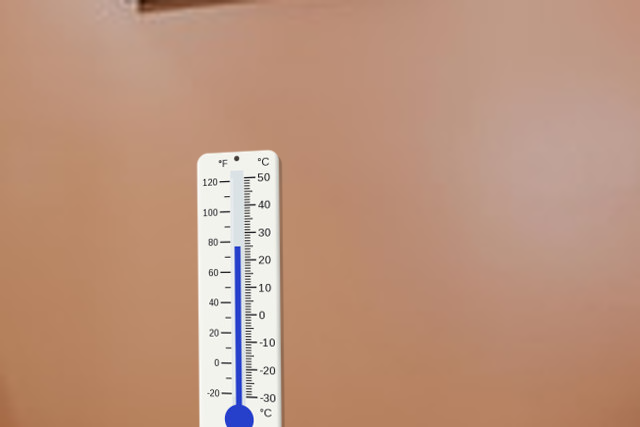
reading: °C 25
